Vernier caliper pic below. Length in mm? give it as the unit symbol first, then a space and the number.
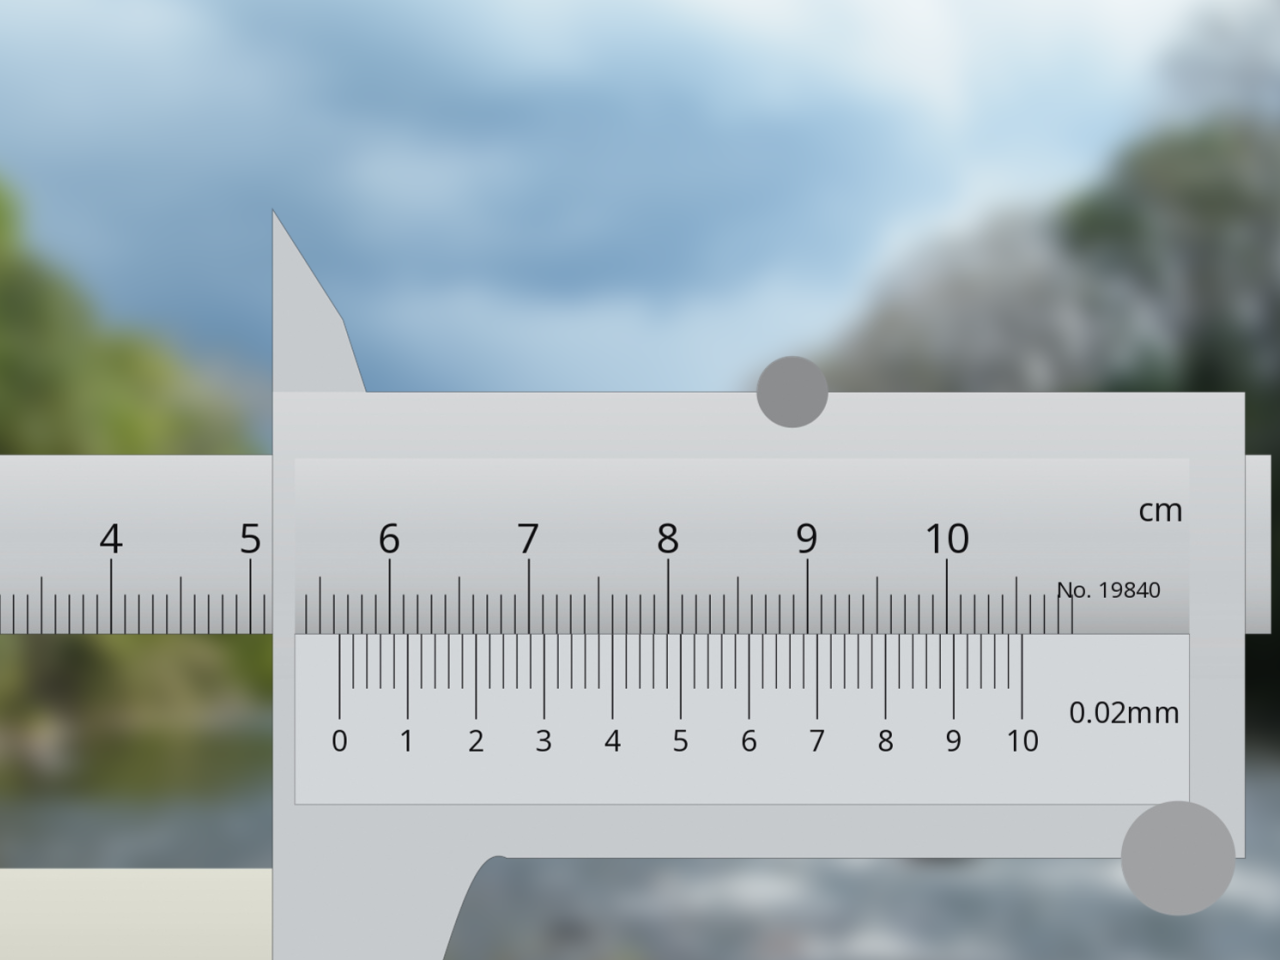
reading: mm 56.4
